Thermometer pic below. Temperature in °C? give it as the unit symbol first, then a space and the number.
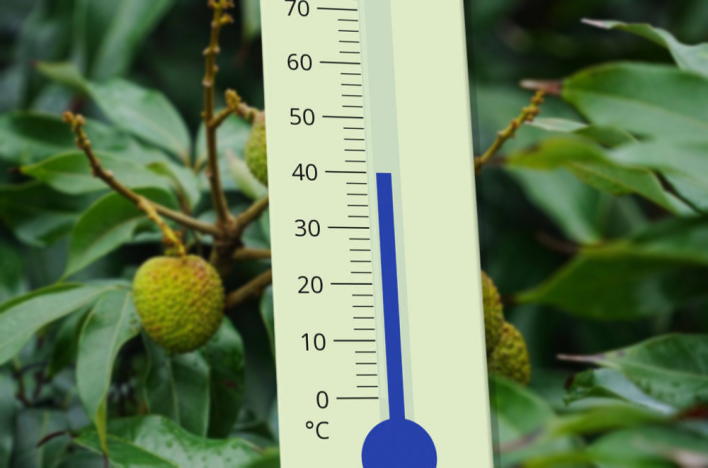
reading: °C 40
